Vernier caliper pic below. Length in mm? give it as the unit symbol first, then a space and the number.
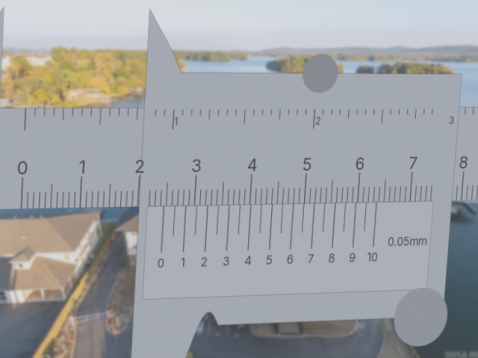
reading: mm 24.6
